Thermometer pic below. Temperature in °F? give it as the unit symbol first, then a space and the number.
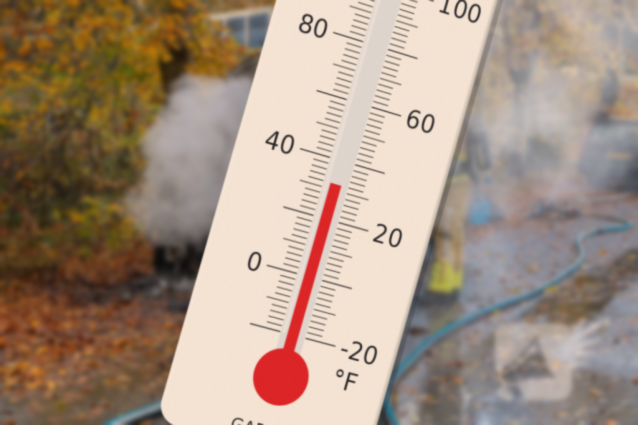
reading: °F 32
